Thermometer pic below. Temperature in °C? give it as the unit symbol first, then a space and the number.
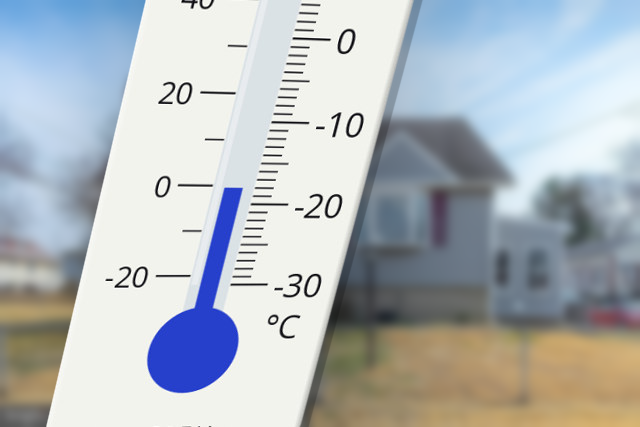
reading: °C -18
